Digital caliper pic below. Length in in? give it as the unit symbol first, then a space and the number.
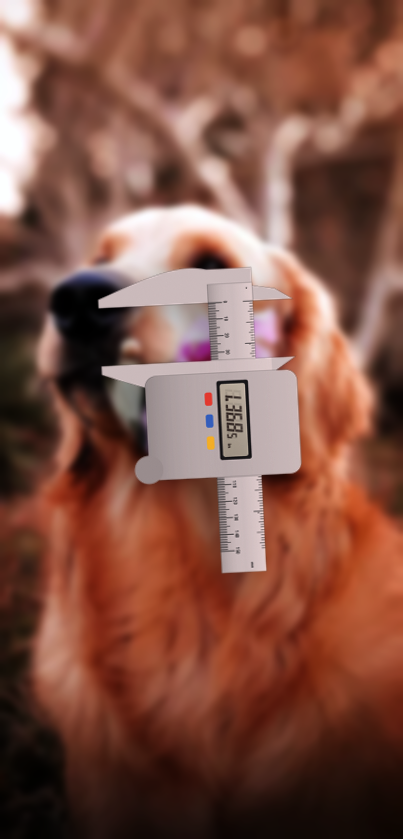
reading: in 1.3685
